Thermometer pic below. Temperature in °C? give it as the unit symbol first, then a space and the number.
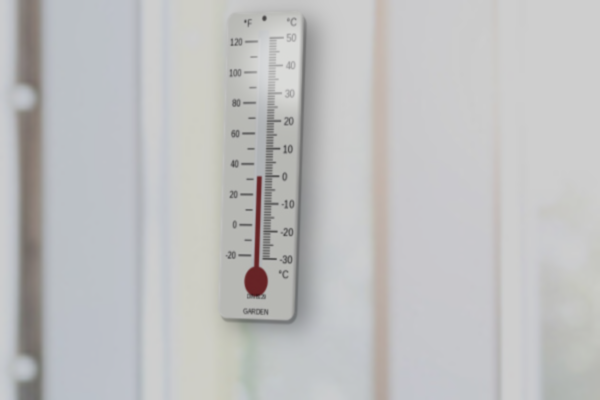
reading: °C 0
